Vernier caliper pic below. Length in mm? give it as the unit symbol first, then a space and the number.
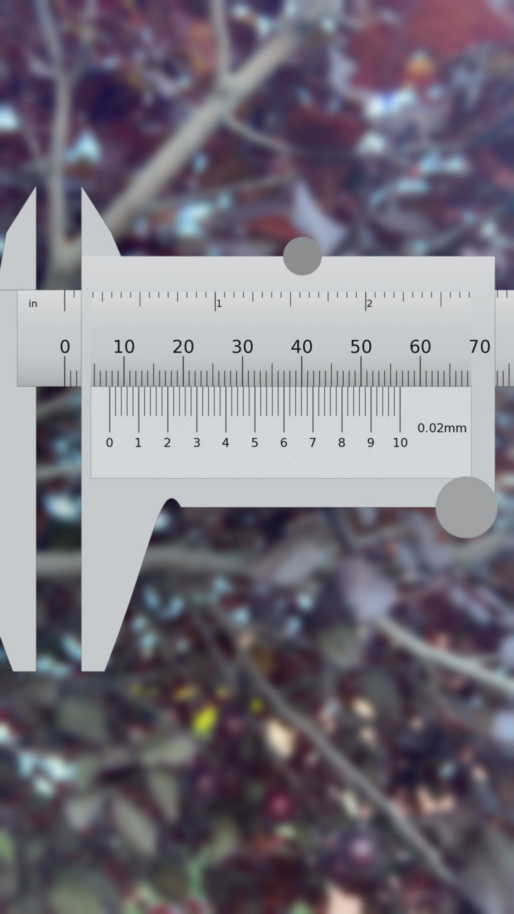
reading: mm 7.6
